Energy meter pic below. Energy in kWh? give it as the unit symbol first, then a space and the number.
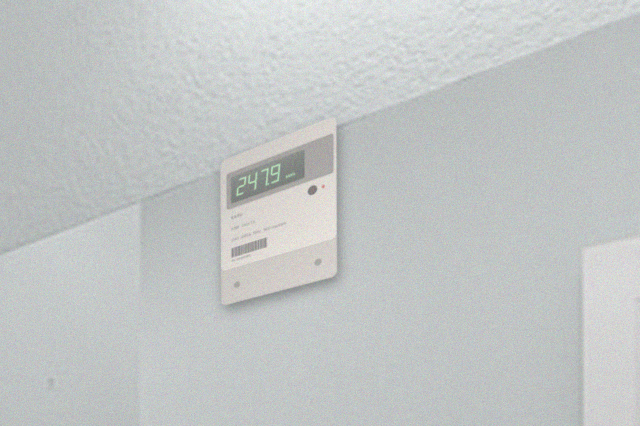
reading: kWh 247.9
